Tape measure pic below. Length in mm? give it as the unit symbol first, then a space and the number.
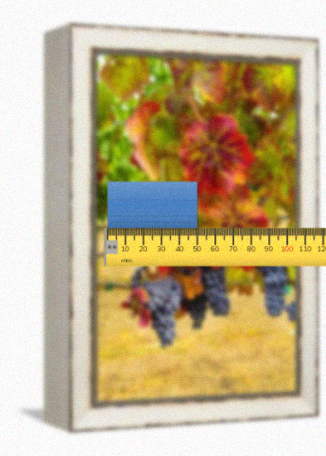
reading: mm 50
